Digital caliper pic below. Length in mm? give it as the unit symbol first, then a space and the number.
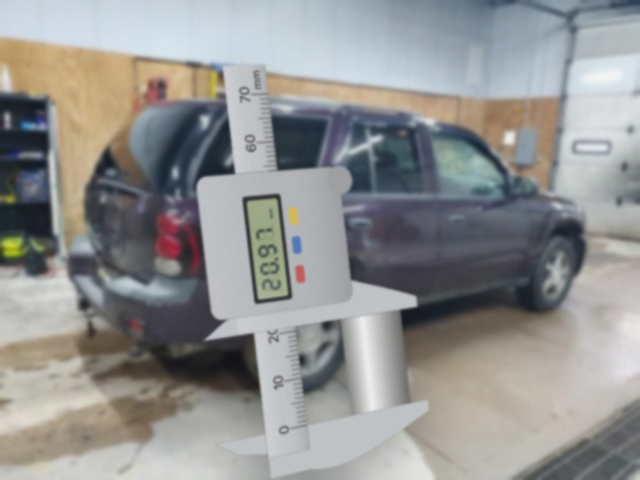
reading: mm 20.97
